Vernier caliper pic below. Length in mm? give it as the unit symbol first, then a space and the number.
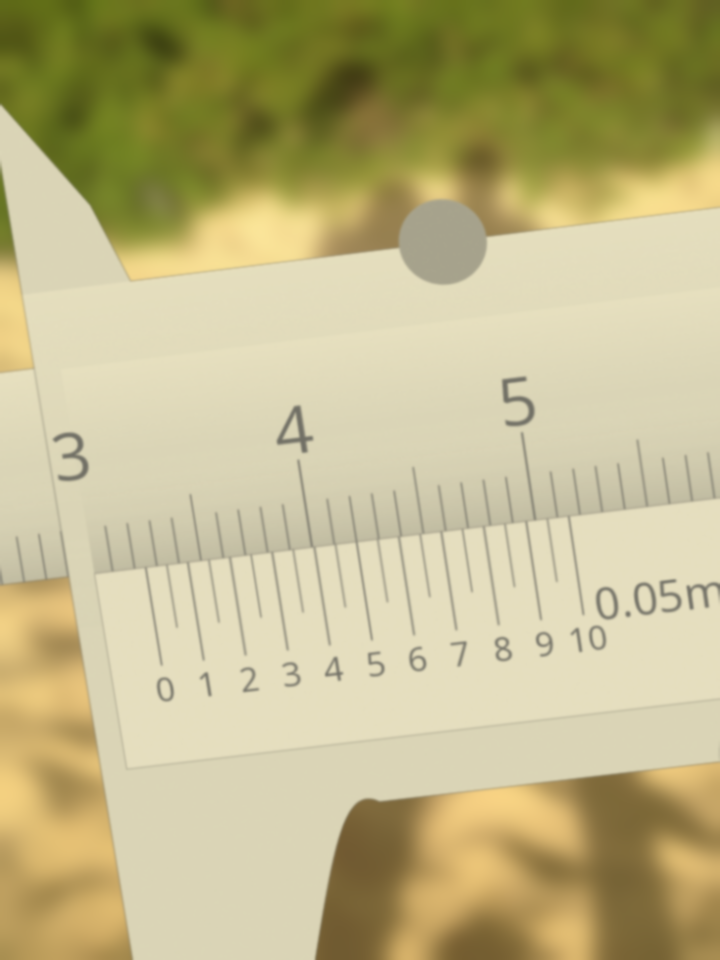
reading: mm 32.5
